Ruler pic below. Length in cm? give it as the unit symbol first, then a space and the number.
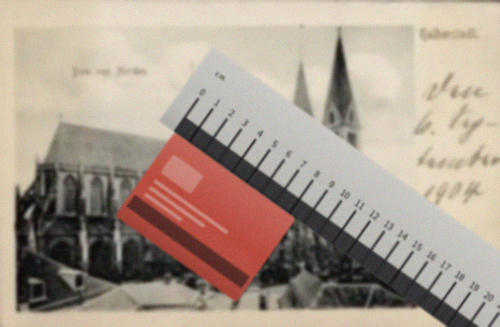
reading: cm 8.5
